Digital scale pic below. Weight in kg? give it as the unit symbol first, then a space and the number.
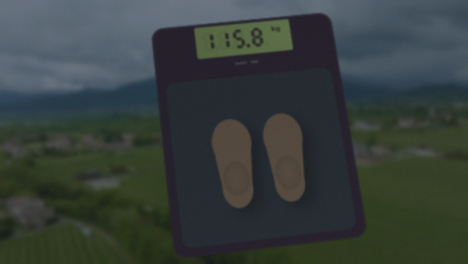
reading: kg 115.8
